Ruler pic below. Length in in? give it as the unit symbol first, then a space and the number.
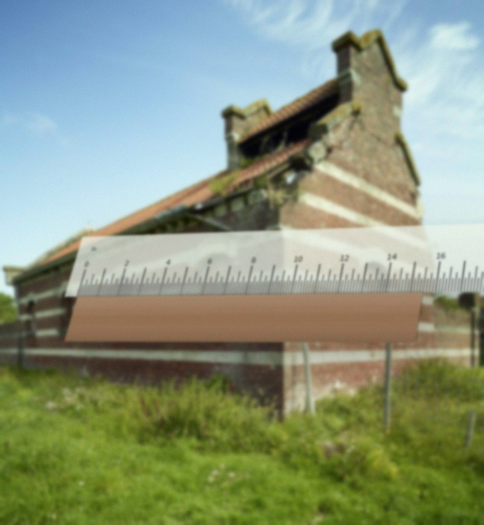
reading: in 15.5
